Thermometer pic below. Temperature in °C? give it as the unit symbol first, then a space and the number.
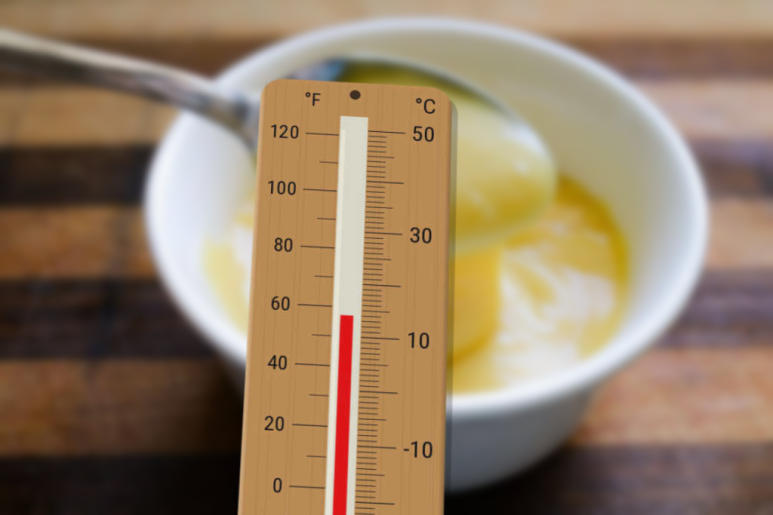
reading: °C 14
